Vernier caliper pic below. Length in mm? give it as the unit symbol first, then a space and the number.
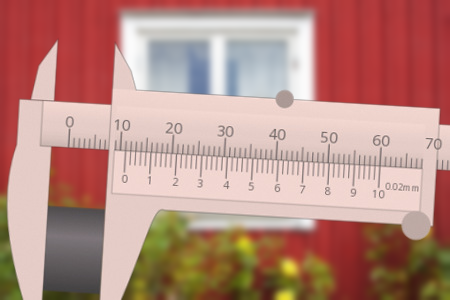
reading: mm 11.0
